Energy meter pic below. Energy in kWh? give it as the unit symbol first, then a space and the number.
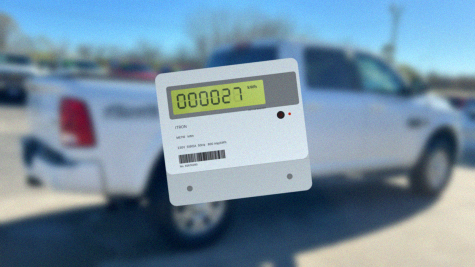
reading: kWh 27
